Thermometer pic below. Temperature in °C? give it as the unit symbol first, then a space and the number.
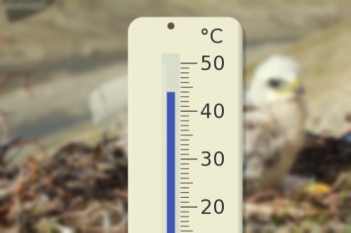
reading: °C 44
